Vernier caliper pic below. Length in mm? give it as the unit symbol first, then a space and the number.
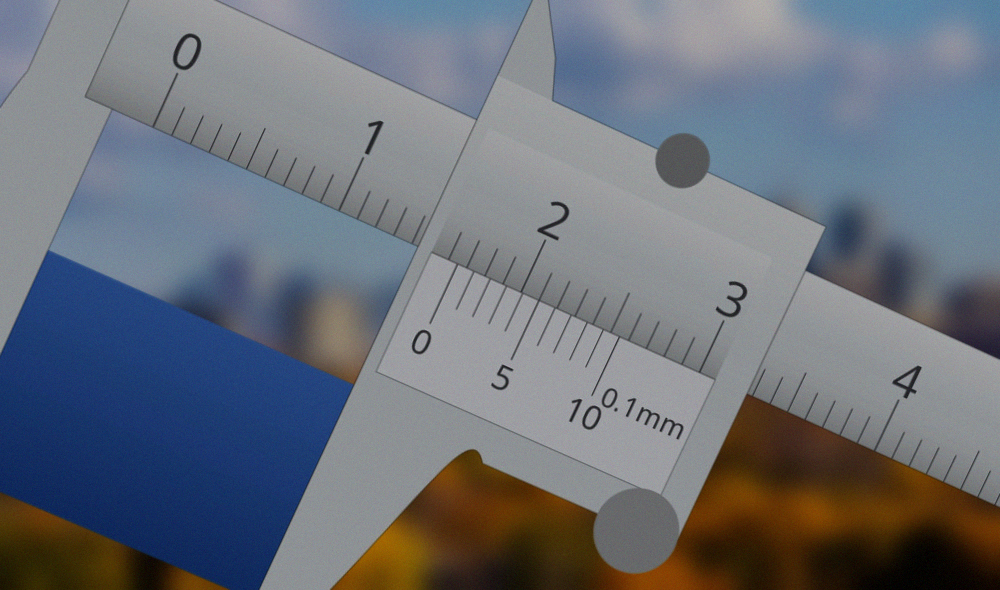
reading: mm 16.5
